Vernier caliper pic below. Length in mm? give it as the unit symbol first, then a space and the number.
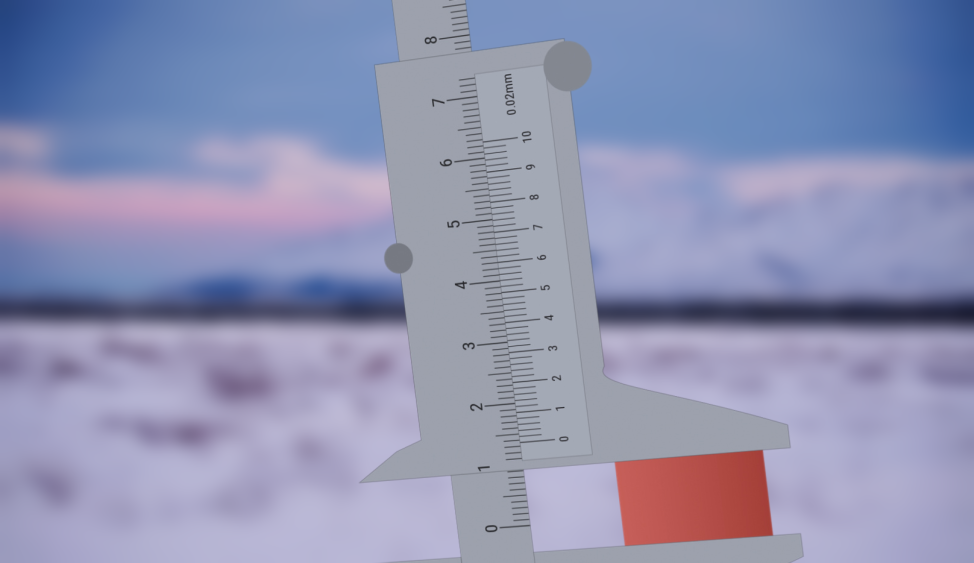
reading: mm 13.6
